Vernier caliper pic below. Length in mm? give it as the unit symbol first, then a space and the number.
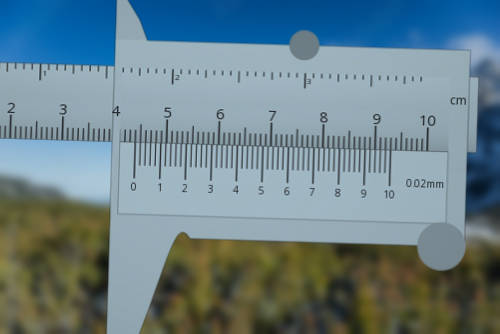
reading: mm 44.0
